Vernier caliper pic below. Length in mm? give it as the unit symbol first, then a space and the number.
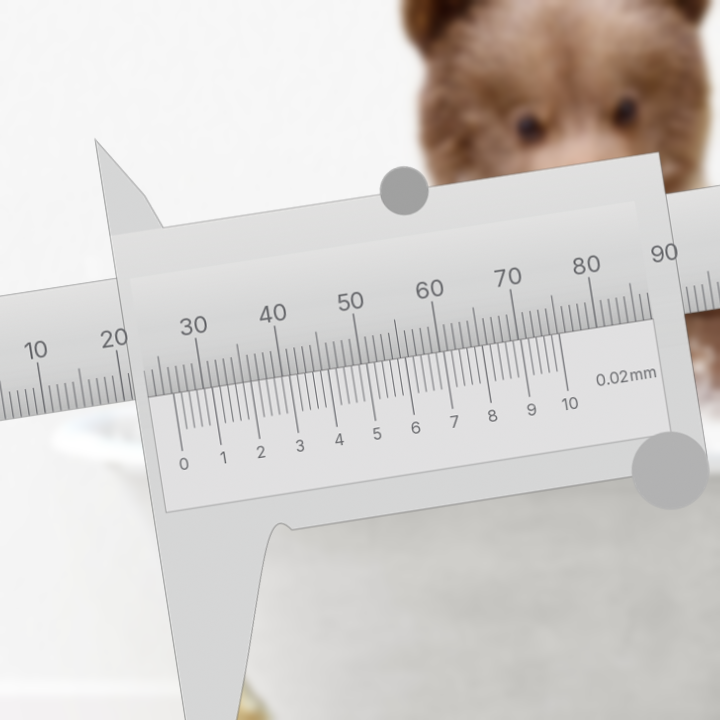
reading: mm 26.2
